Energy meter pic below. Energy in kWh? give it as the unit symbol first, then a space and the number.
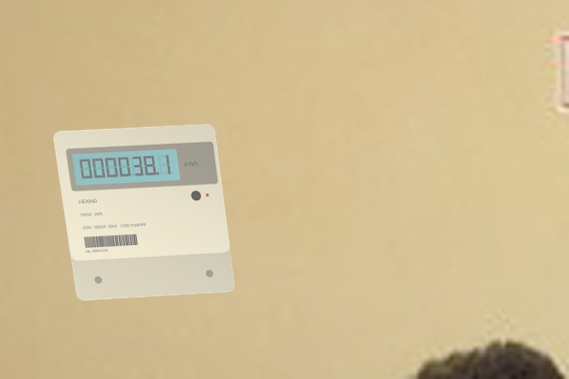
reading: kWh 38.1
